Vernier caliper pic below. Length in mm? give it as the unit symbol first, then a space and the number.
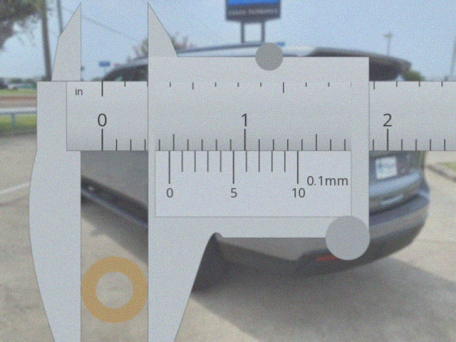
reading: mm 4.7
